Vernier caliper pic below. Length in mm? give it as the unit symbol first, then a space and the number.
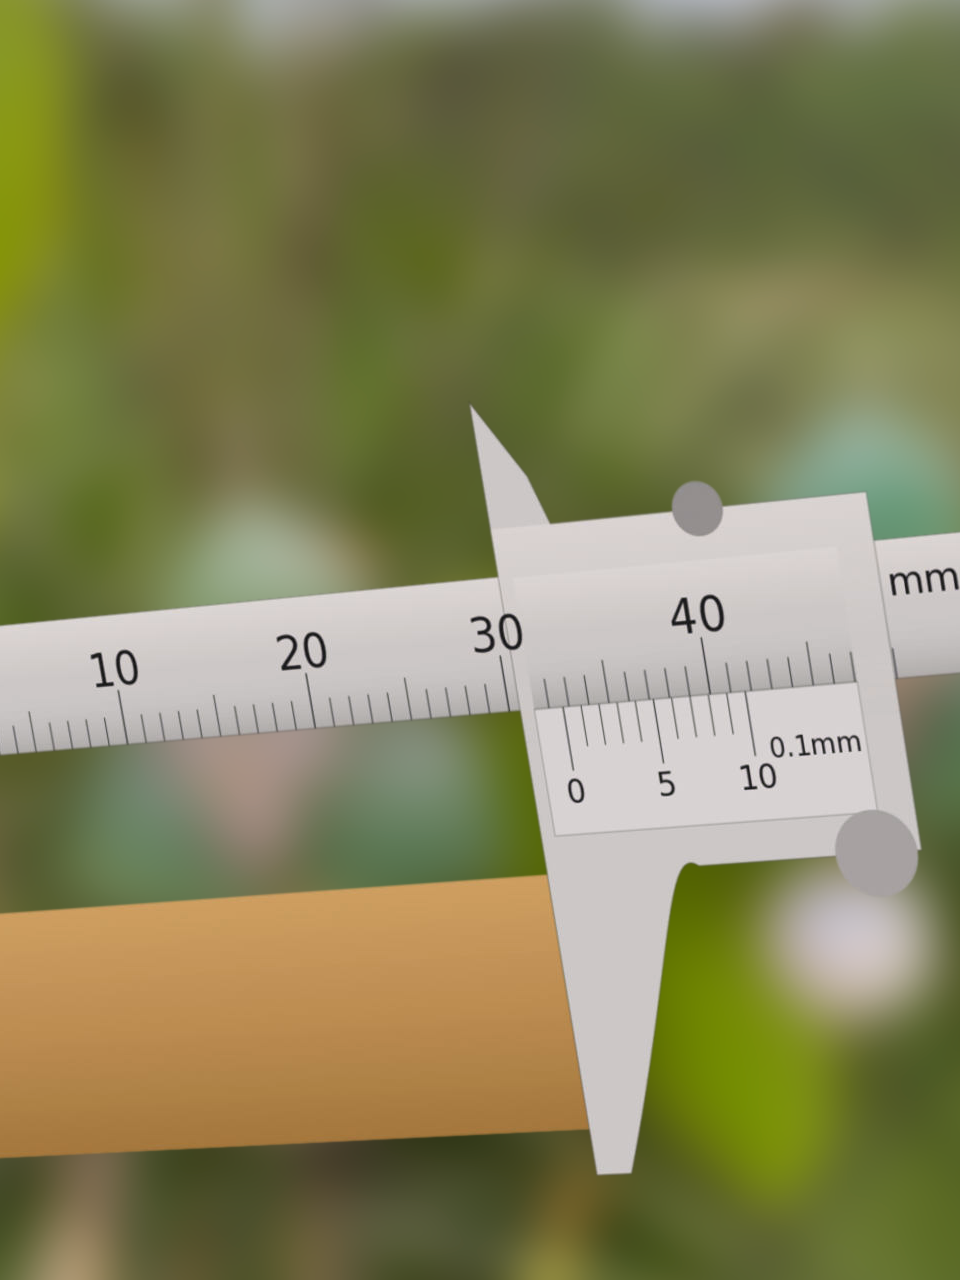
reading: mm 32.7
